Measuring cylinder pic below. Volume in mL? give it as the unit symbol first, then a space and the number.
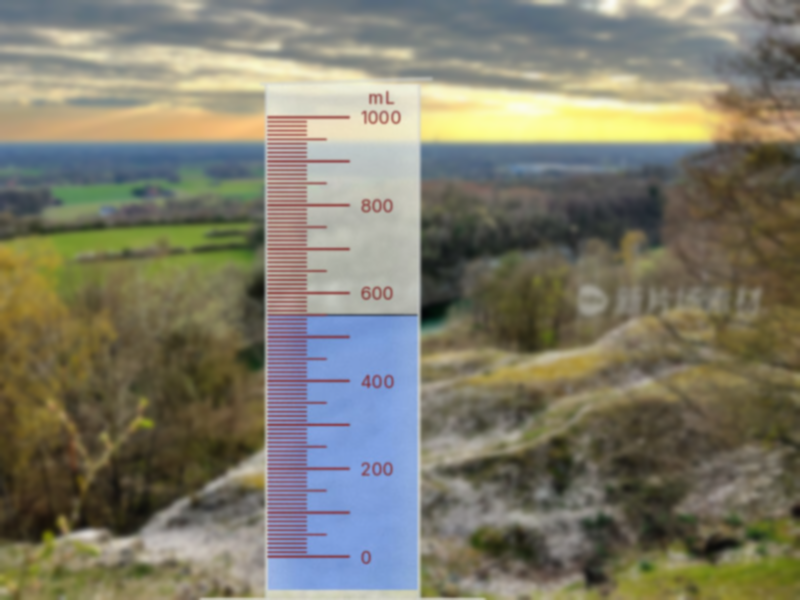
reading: mL 550
